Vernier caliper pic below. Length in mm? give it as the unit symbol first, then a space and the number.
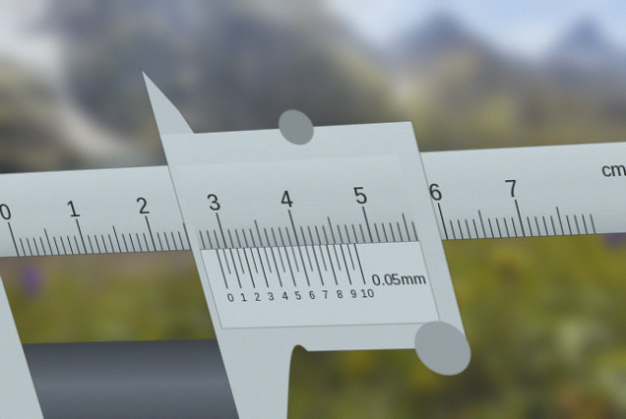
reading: mm 28.6
